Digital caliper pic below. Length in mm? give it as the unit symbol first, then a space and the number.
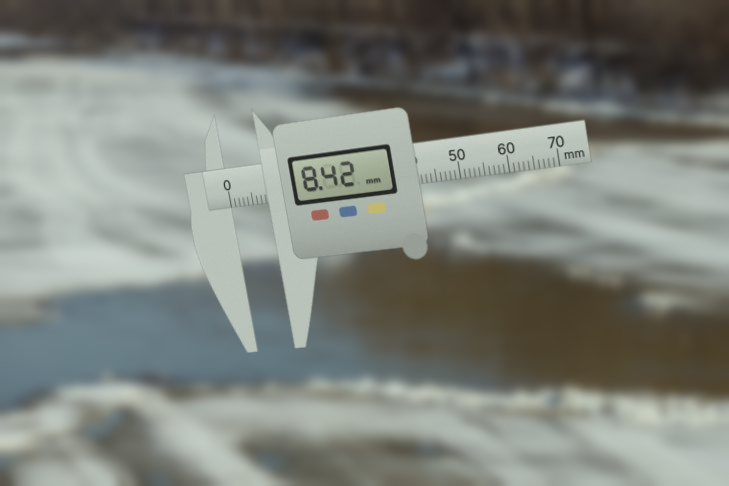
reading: mm 8.42
